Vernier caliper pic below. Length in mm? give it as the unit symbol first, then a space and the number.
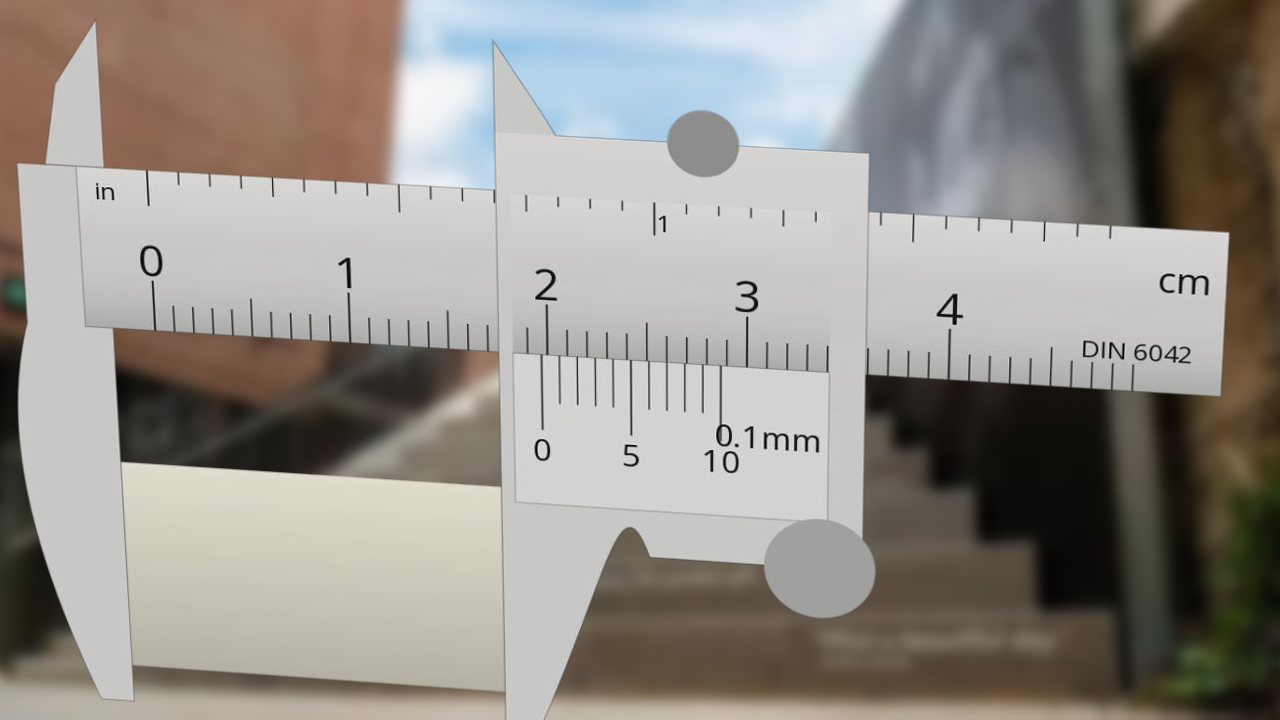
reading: mm 19.7
